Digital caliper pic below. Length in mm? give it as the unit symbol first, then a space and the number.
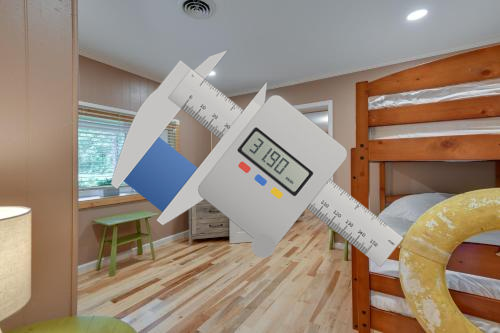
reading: mm 31.90
